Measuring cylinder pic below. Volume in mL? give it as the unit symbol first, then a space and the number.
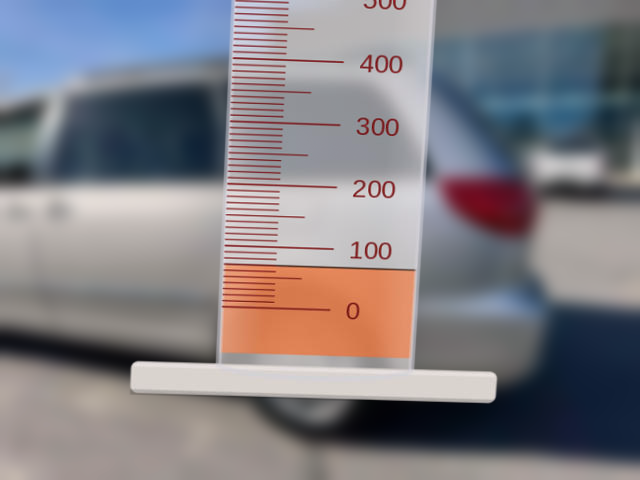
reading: mL 70
